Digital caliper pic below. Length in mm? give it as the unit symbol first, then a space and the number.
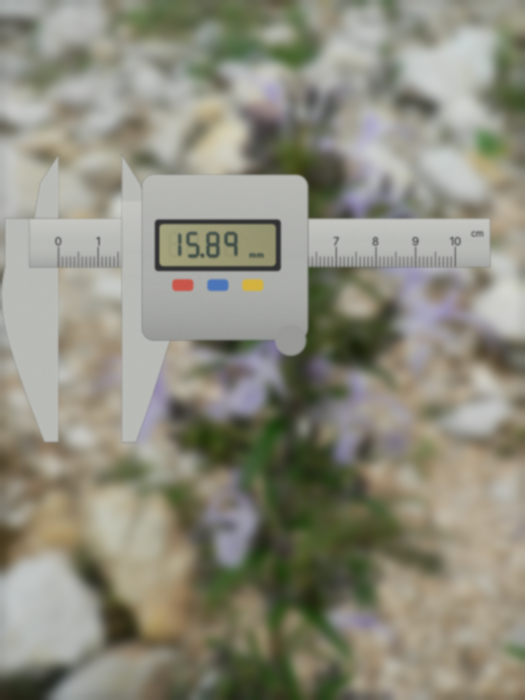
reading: mm 15.89
